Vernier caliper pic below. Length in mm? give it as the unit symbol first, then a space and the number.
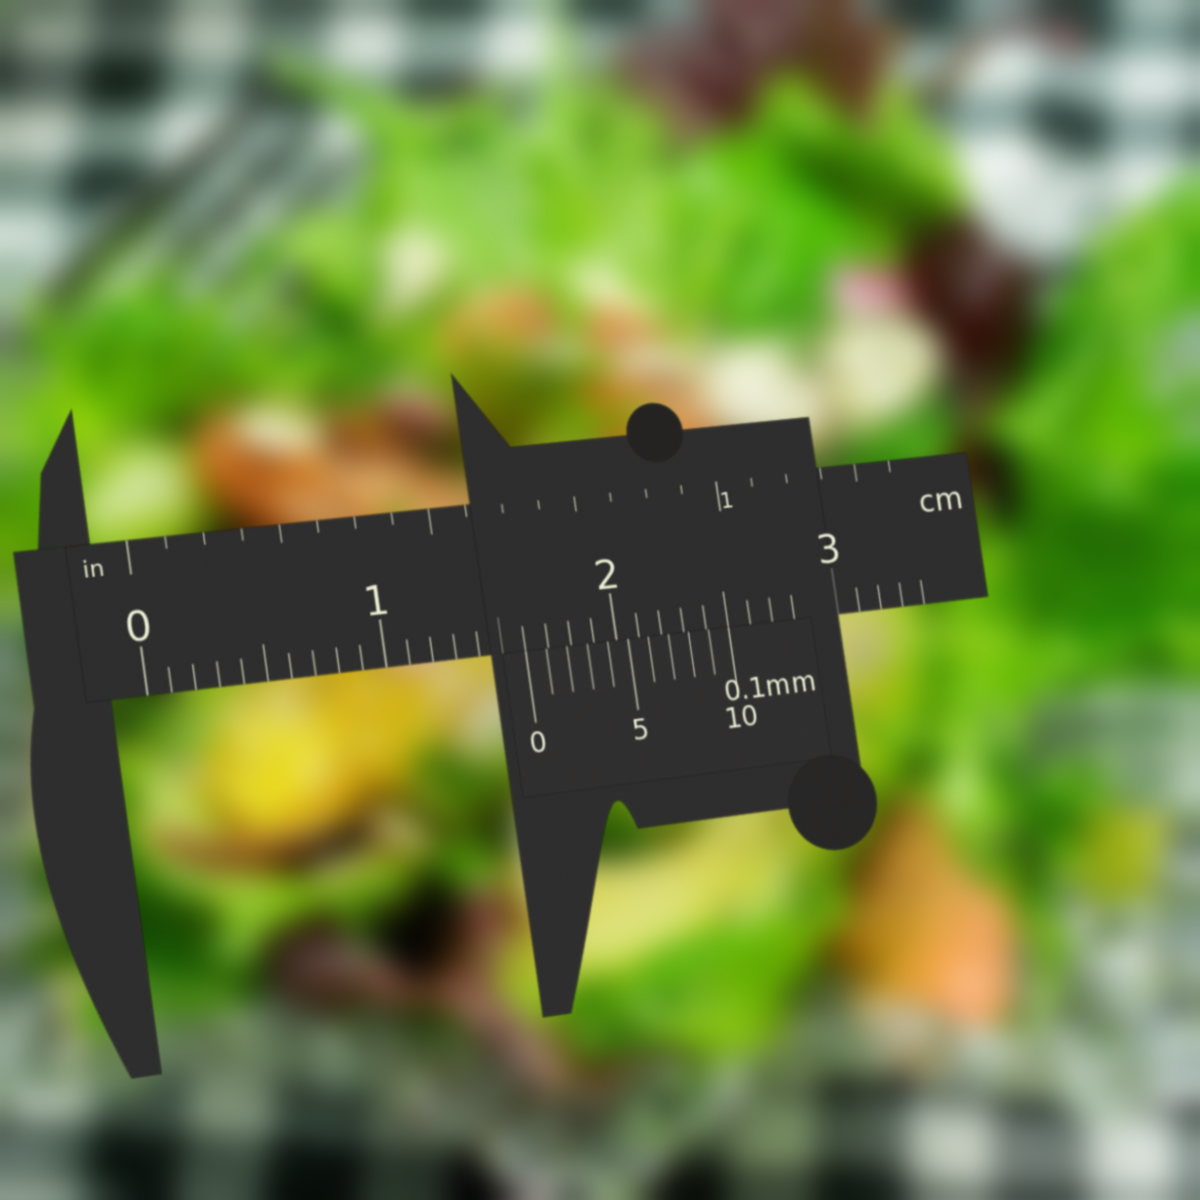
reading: mm 16.0
